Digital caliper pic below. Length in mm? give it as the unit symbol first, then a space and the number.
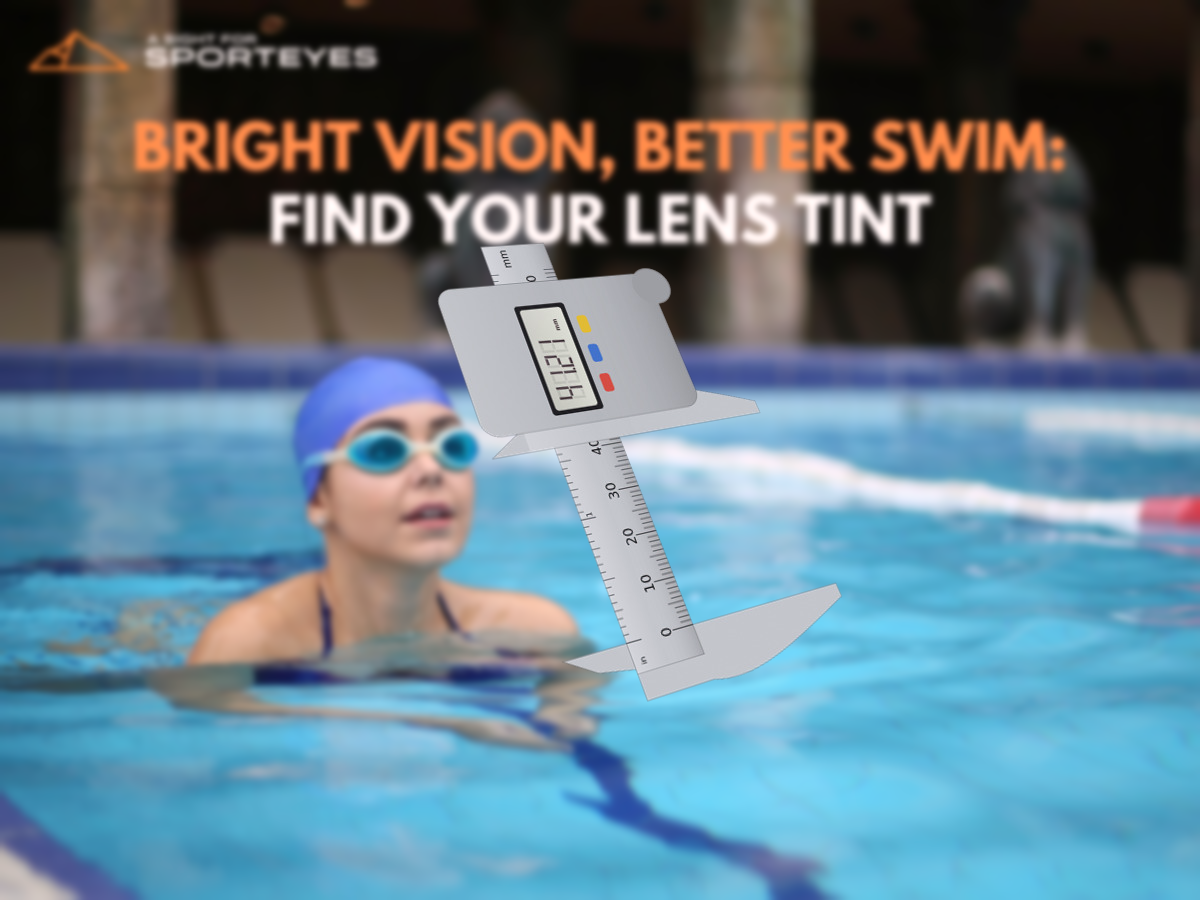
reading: mm 41.21
